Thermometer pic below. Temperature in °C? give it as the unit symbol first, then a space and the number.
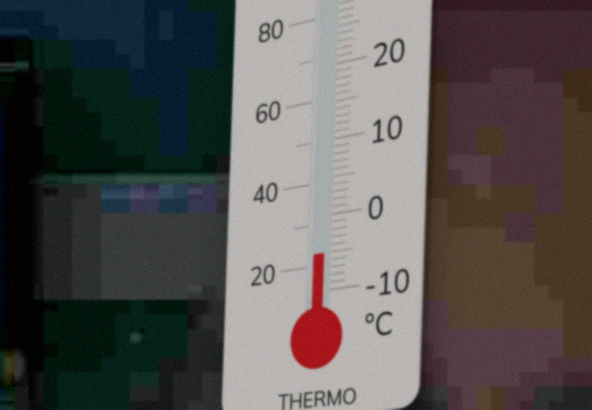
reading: °C -5
